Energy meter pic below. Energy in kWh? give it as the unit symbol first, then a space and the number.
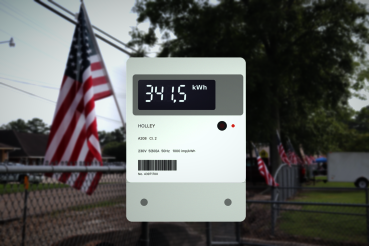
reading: kWh 341.5
